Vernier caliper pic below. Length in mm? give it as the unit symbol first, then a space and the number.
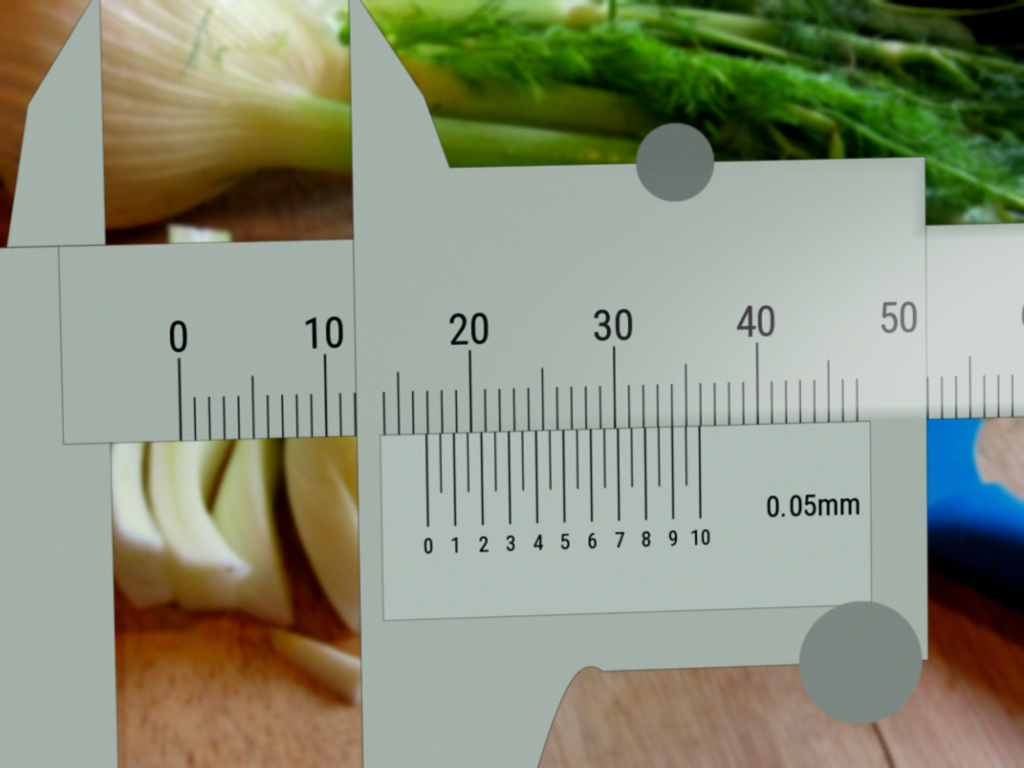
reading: mm 16.9
